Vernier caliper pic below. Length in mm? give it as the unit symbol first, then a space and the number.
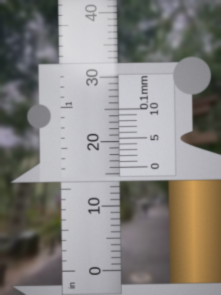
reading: mm 16.0
